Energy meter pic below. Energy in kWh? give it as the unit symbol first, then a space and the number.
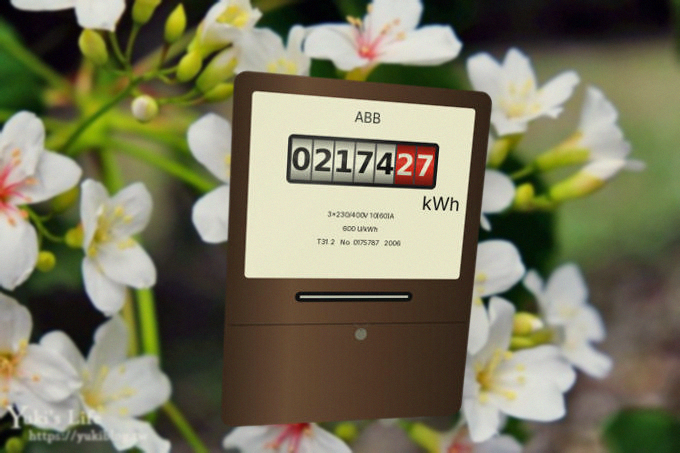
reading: kWh 2174.27
